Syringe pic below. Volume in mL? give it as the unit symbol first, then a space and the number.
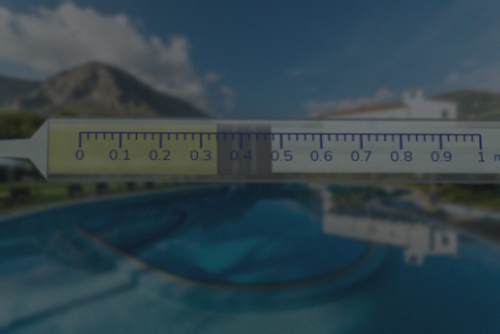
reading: mL 0.34
